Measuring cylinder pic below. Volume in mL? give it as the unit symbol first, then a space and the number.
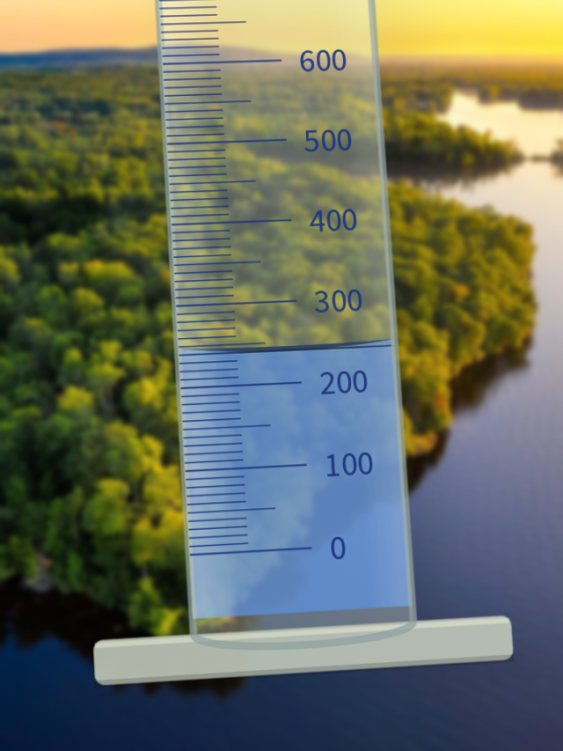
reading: mL 240
